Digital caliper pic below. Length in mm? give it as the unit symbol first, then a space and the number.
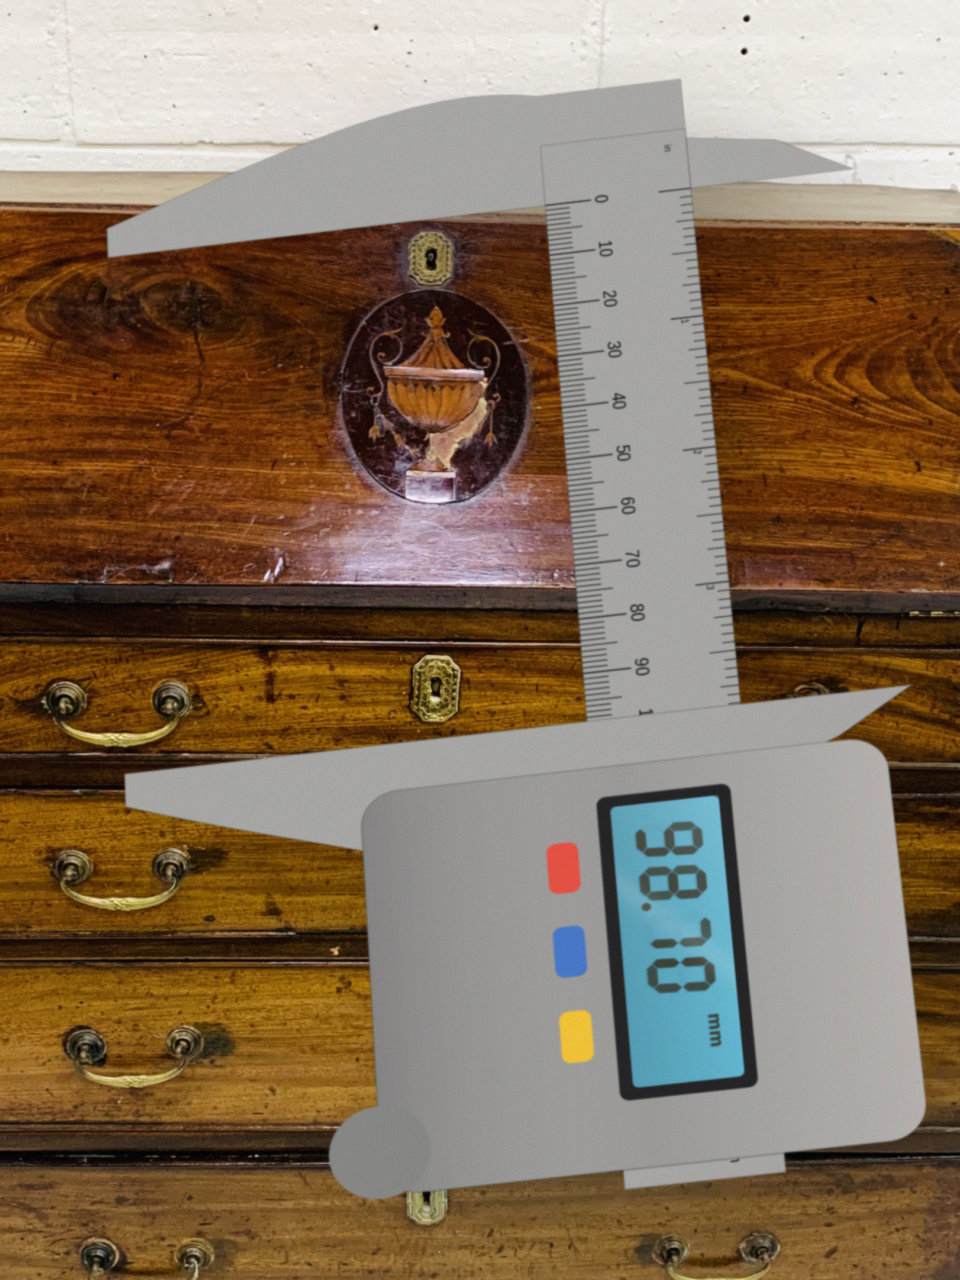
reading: mm 98.70
